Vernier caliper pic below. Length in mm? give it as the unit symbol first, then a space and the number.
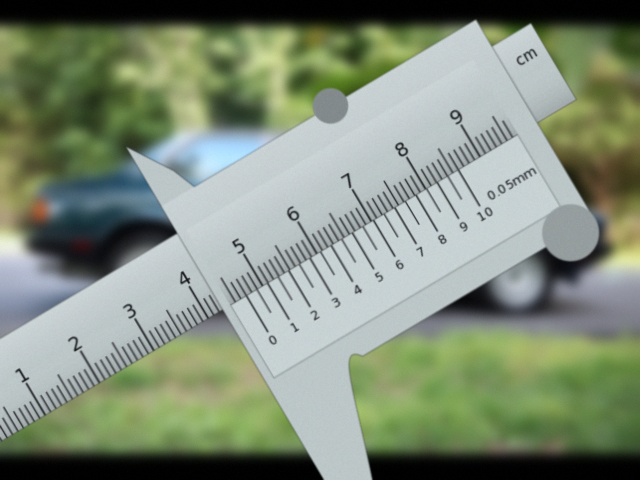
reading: mm 47.0
